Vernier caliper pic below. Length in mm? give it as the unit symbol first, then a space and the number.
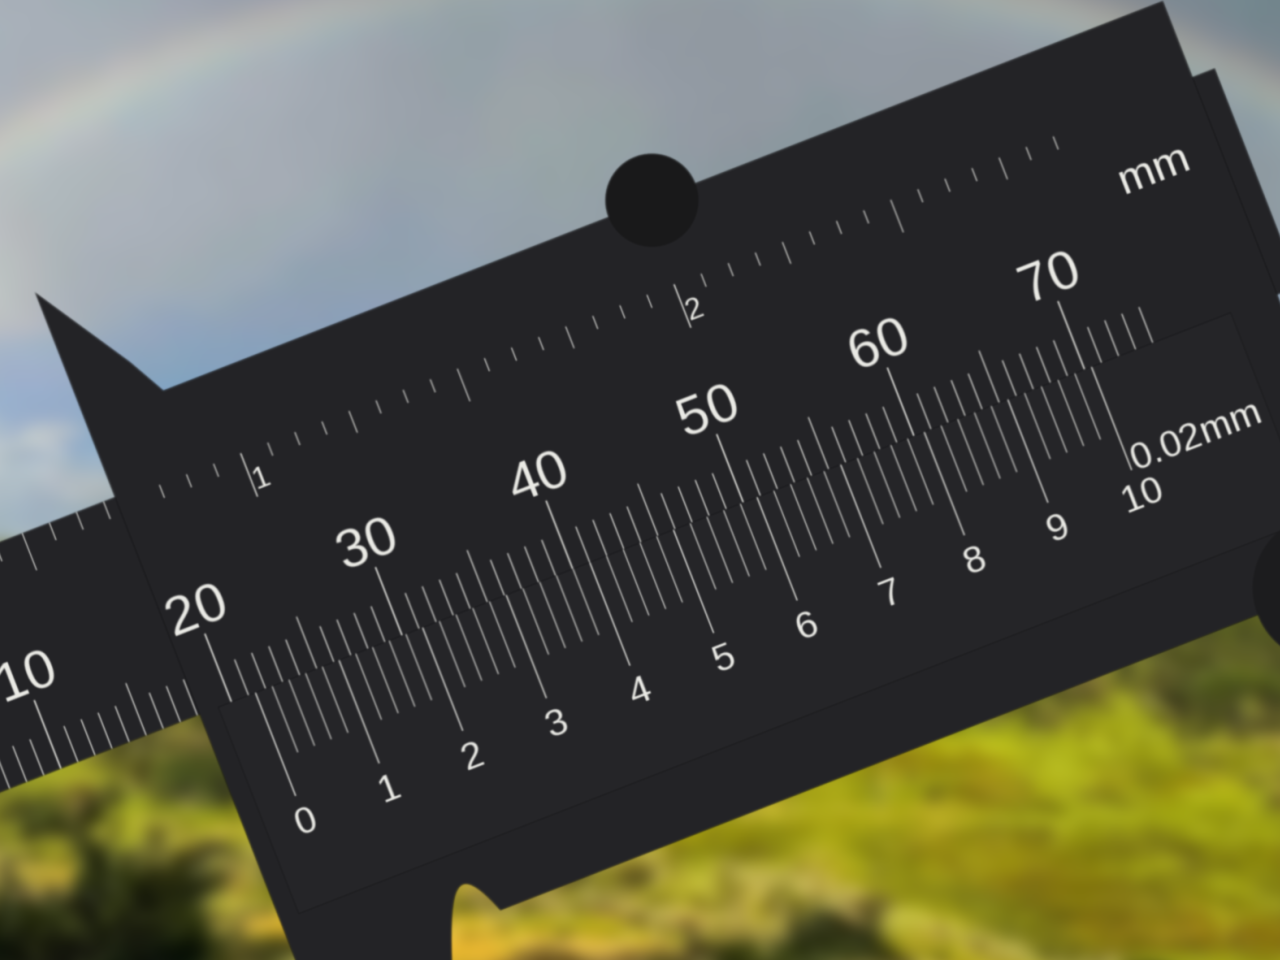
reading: mm 21.4
